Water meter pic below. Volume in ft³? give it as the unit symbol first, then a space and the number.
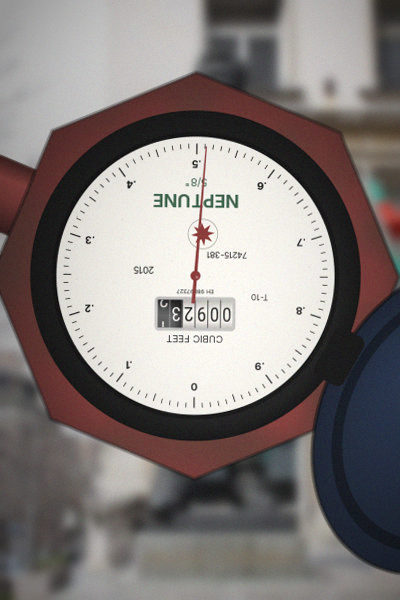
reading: ft³ 9231.51
